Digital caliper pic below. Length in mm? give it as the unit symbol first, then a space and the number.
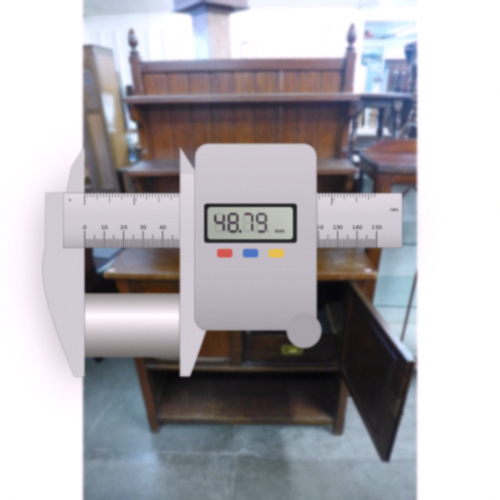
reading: mm 48.79
